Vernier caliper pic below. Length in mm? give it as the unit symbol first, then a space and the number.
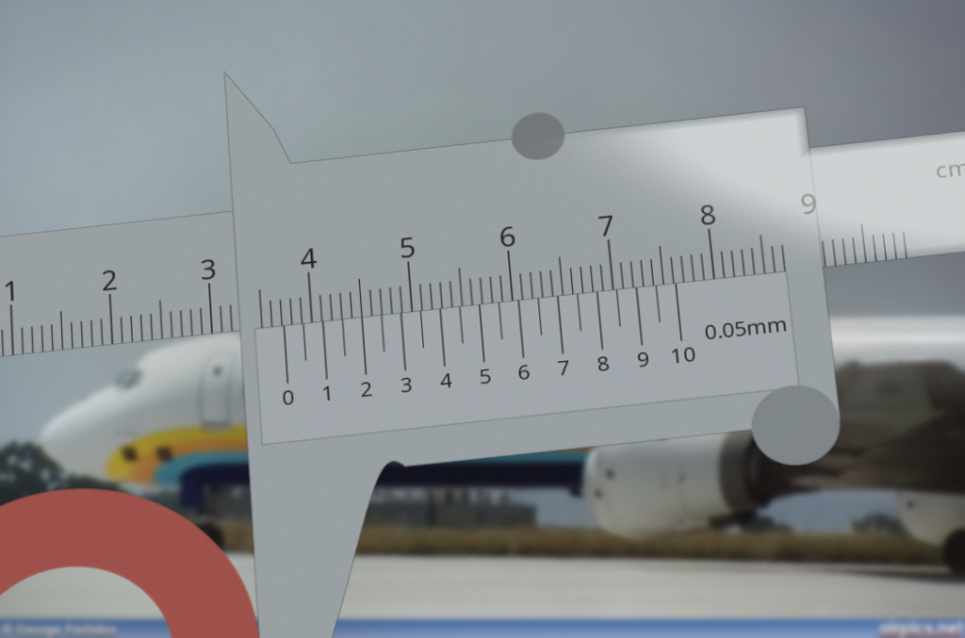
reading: mm 37.2
